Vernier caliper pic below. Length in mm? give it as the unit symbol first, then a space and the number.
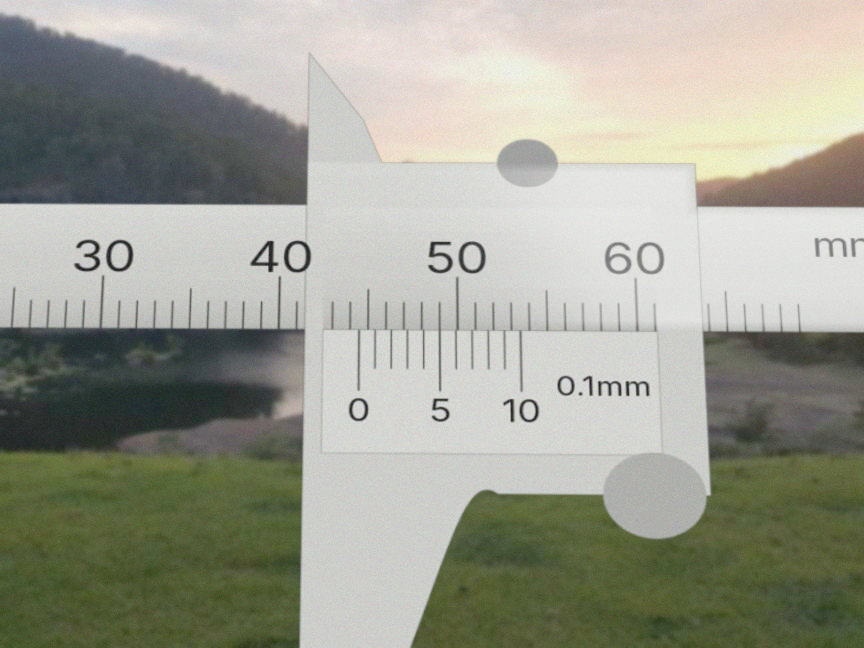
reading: mm 44.5
